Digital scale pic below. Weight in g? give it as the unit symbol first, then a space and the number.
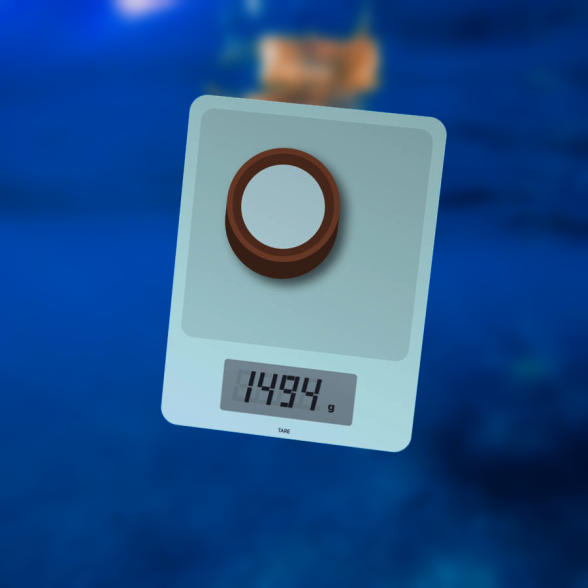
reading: g 1494
